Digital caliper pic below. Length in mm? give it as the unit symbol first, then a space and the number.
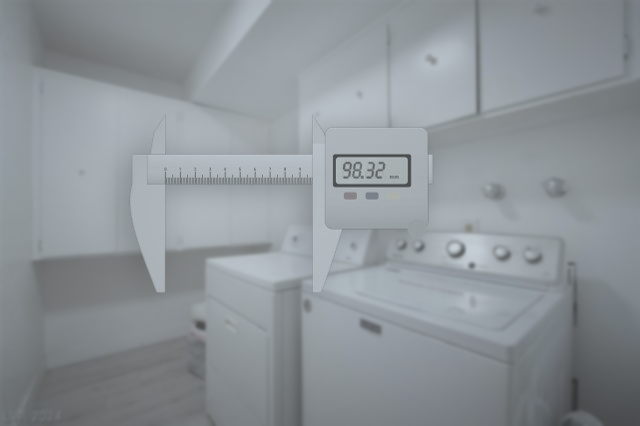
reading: mm 98.32
